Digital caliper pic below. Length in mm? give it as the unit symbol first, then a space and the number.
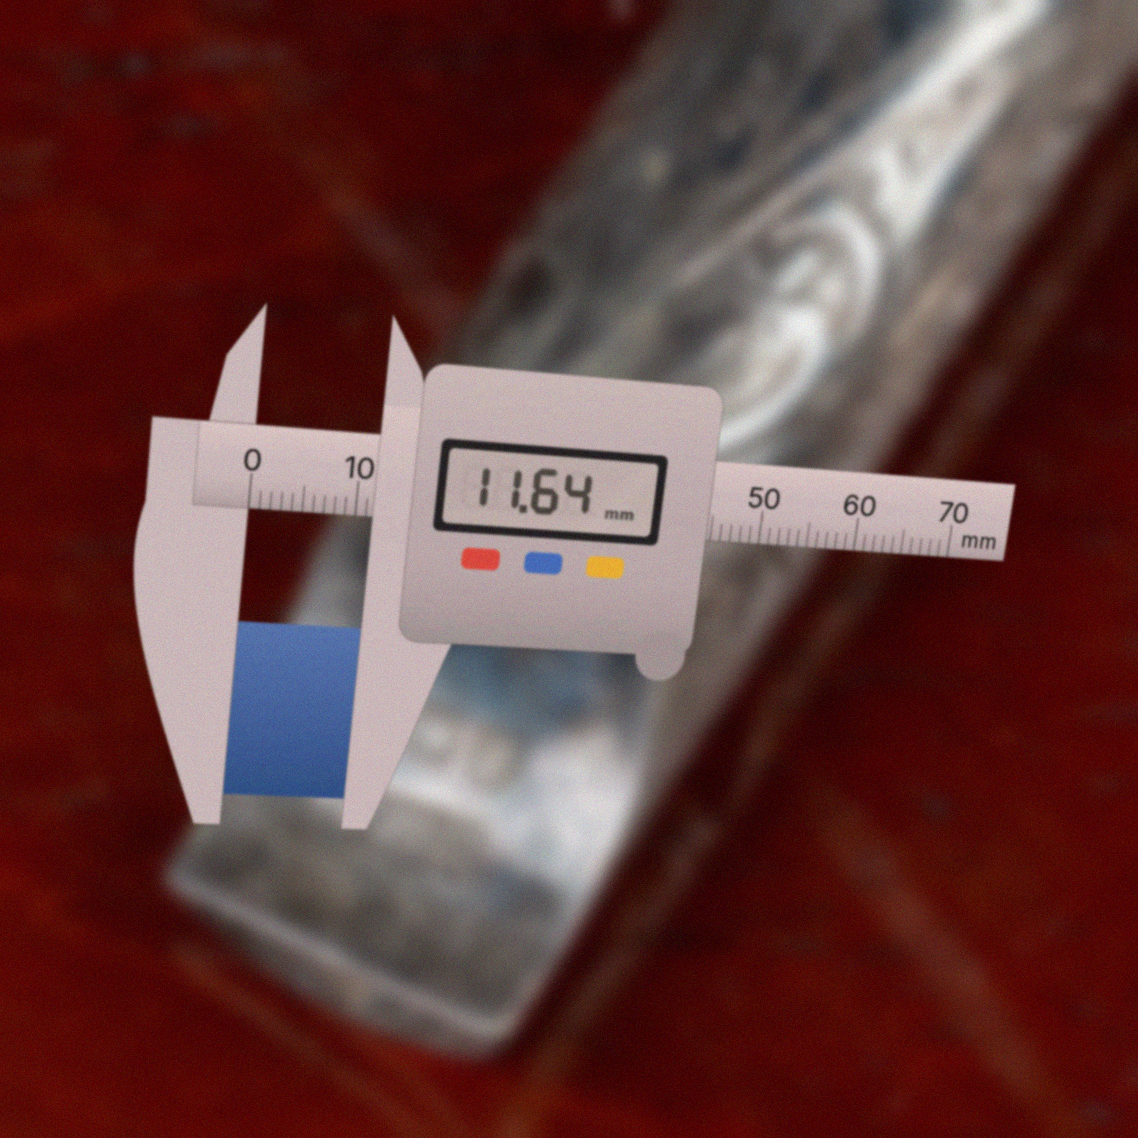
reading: mm 11.64
